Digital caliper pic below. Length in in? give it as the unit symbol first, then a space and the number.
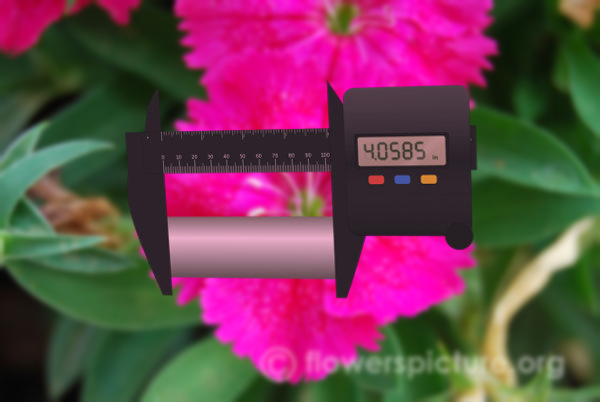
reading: in 4.0585
